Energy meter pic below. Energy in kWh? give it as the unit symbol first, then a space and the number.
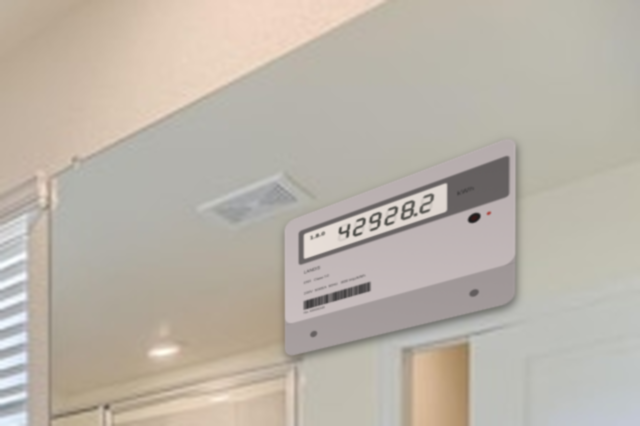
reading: kWh 42928.2
